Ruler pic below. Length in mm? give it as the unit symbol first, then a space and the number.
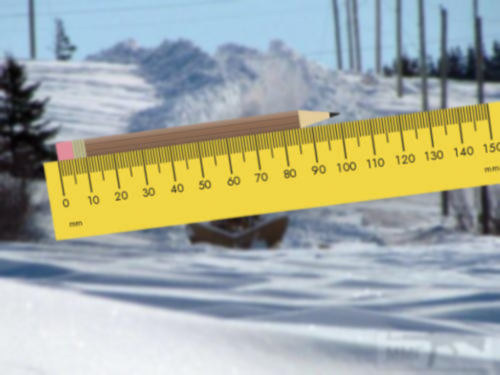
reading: mm 100
